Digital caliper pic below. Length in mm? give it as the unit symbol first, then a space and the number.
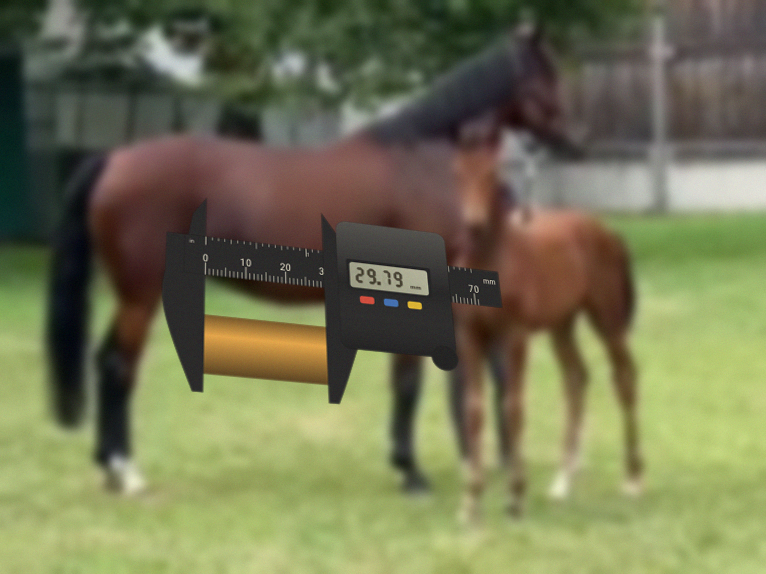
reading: mm 29.79
